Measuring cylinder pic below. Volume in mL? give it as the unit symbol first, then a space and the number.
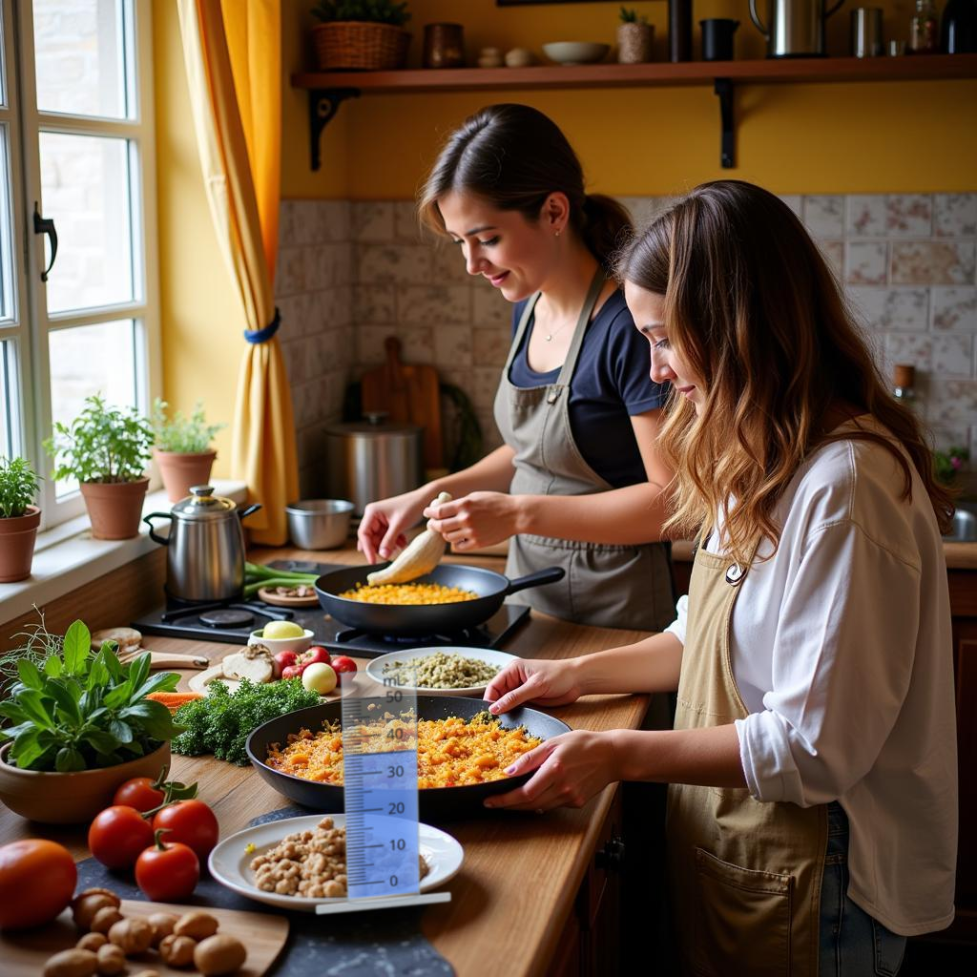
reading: mL 35
